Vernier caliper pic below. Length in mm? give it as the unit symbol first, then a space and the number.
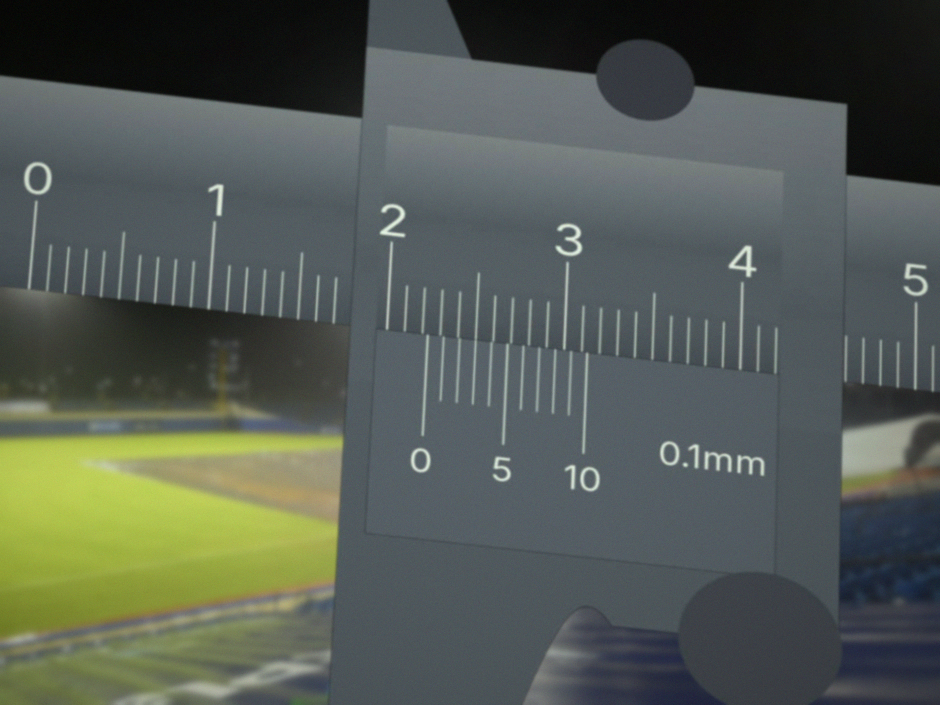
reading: mm 22.3
